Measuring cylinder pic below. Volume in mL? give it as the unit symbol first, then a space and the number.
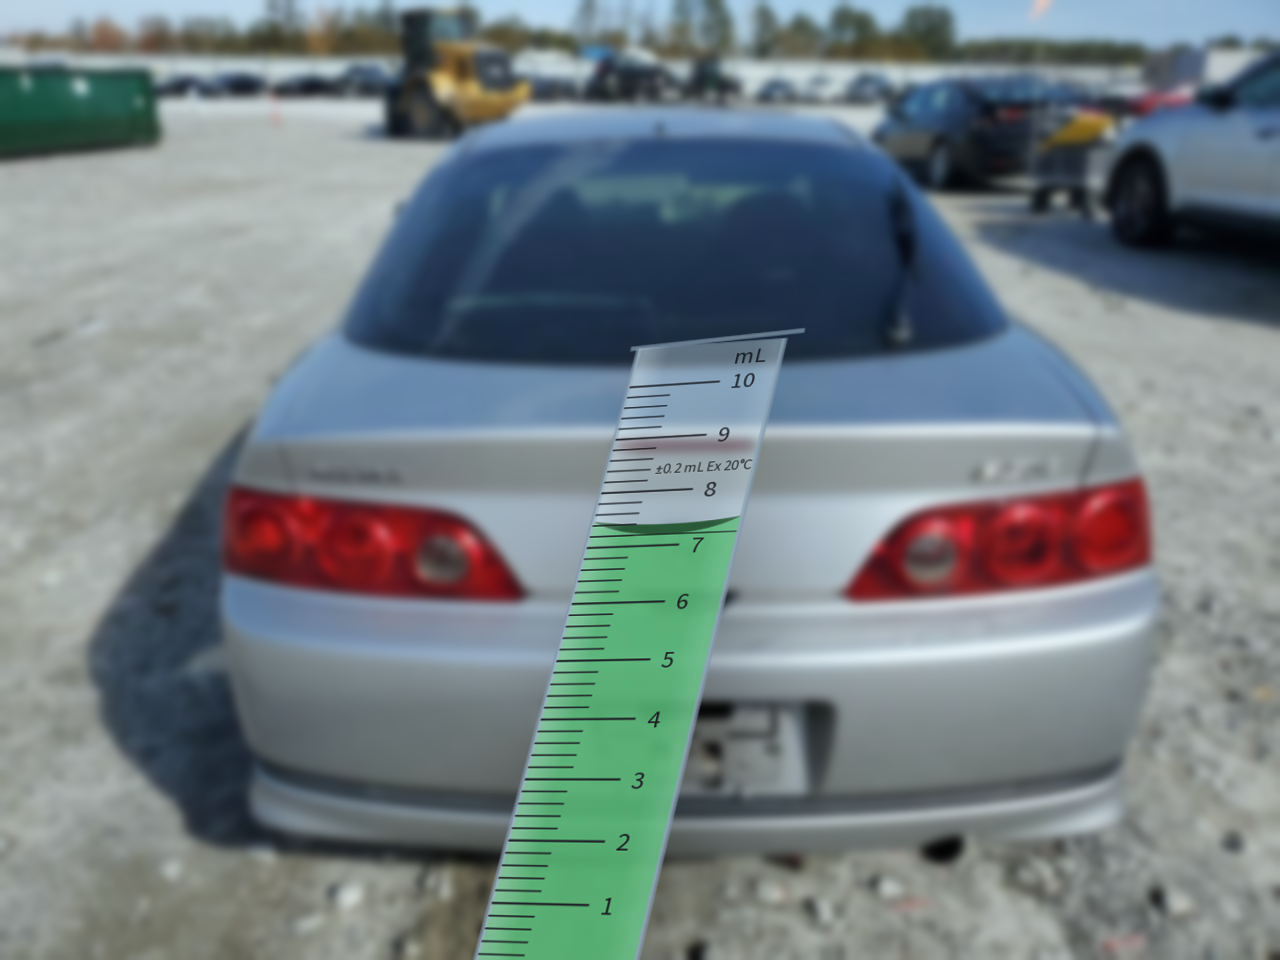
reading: mL 7.2
